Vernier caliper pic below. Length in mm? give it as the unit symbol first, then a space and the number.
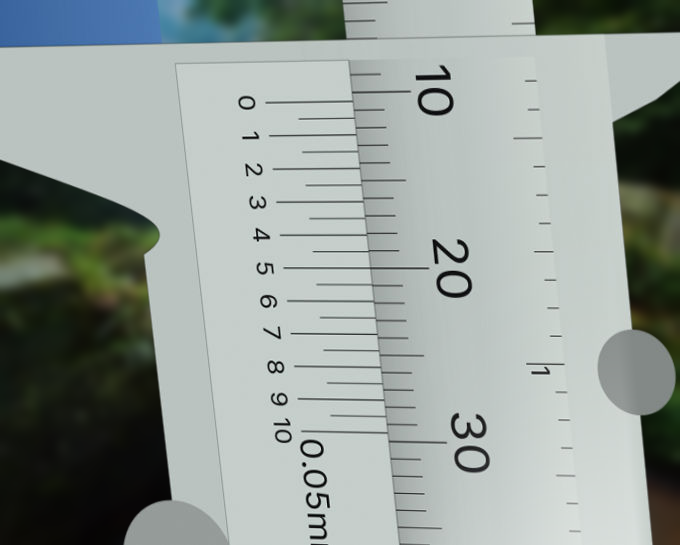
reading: mm 10.5
